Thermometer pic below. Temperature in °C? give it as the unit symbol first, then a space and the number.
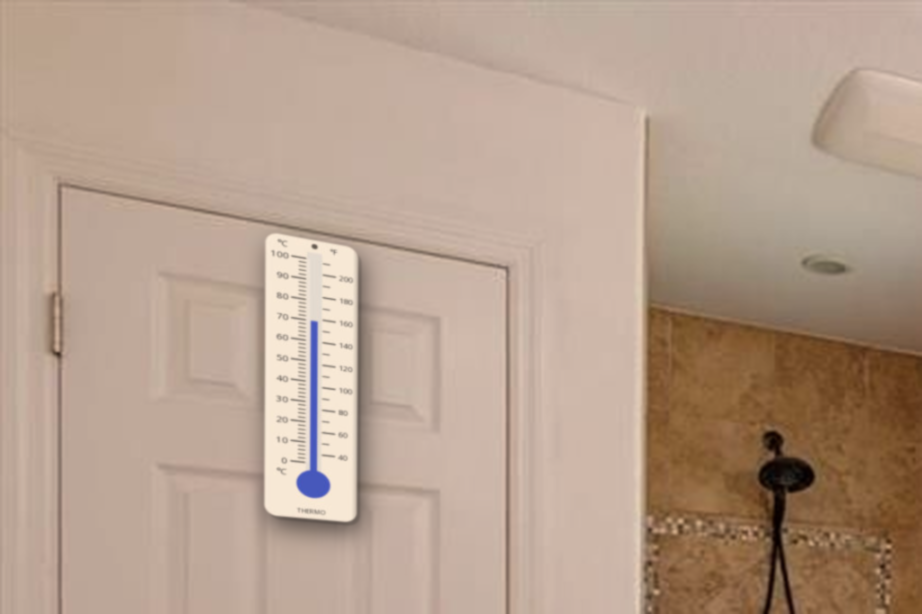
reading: °C 70
